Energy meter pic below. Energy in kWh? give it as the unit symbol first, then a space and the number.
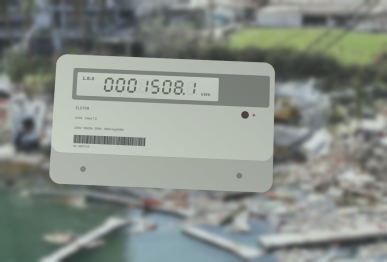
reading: kWh 1508.1
